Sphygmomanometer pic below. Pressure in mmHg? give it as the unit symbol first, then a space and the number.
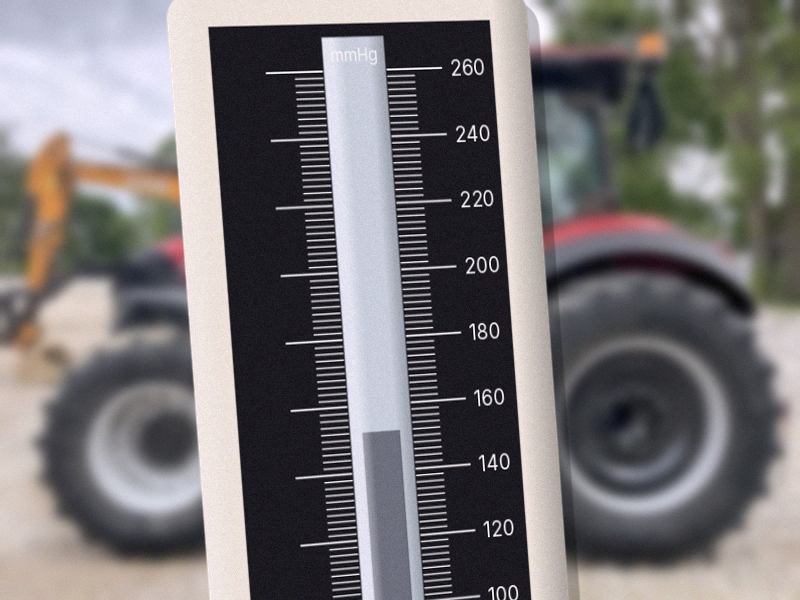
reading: mmHg 152
